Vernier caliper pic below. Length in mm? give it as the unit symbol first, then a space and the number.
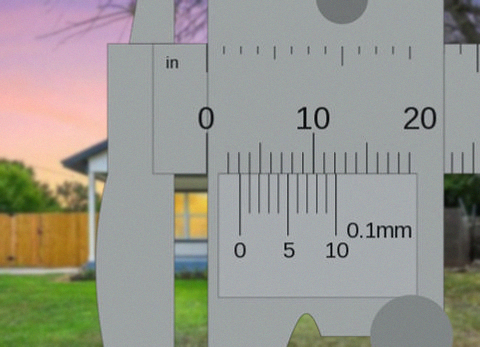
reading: mm 3.1
